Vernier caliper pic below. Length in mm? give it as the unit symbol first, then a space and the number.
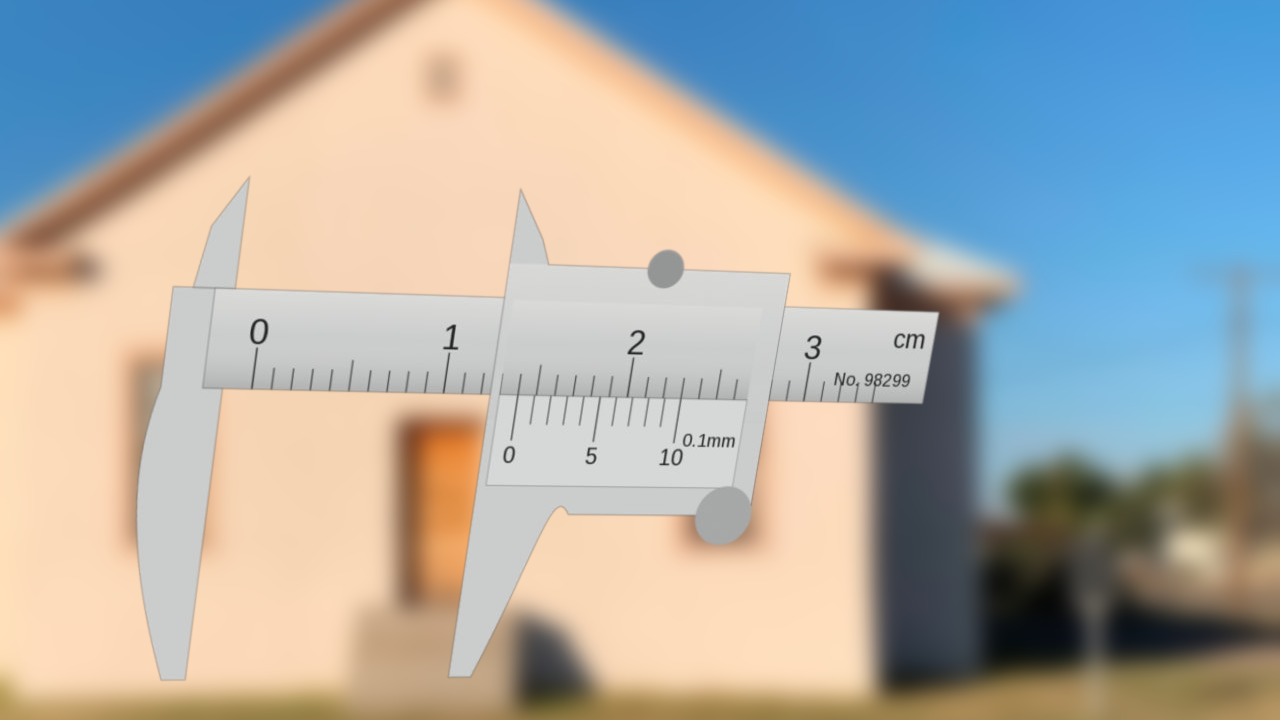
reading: mm 14.0
